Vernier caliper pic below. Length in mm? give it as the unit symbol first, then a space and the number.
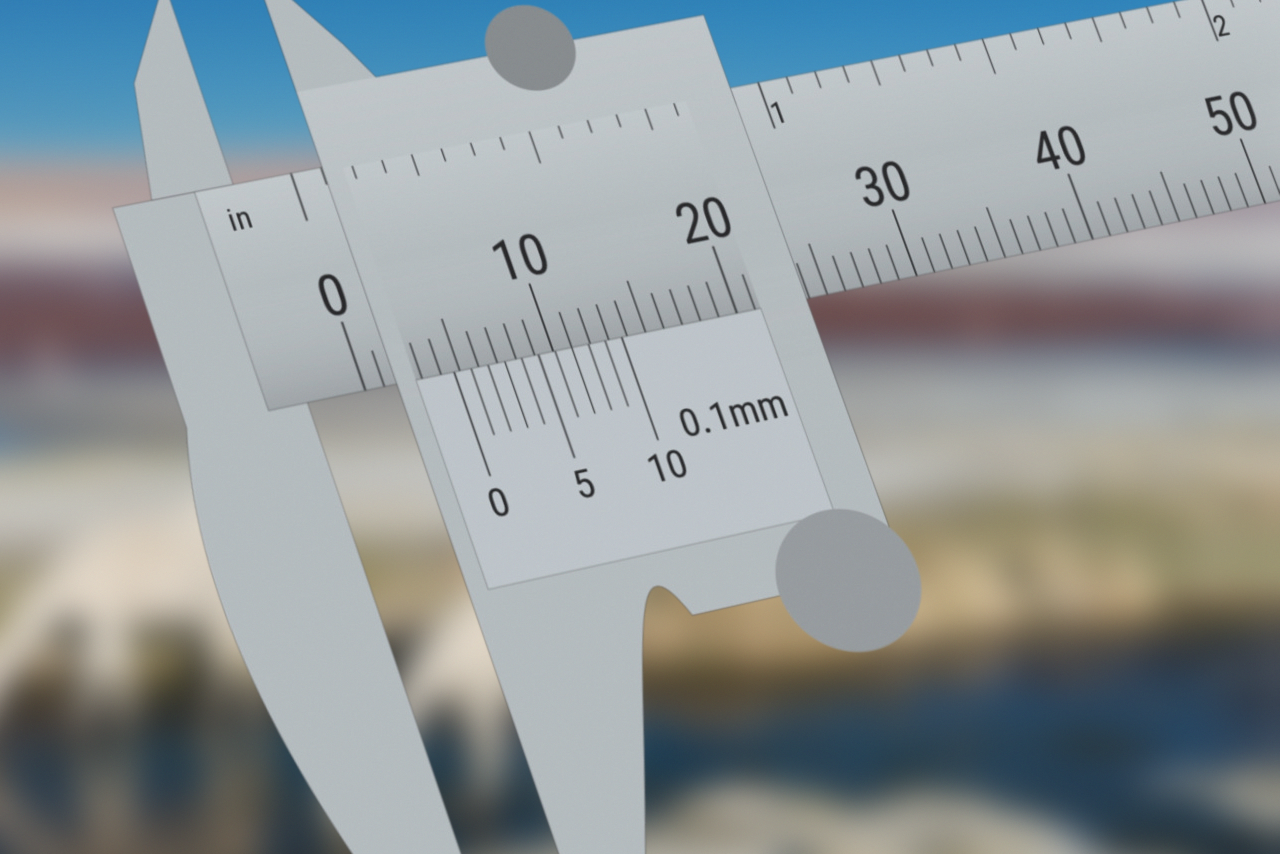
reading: mm 4.7
